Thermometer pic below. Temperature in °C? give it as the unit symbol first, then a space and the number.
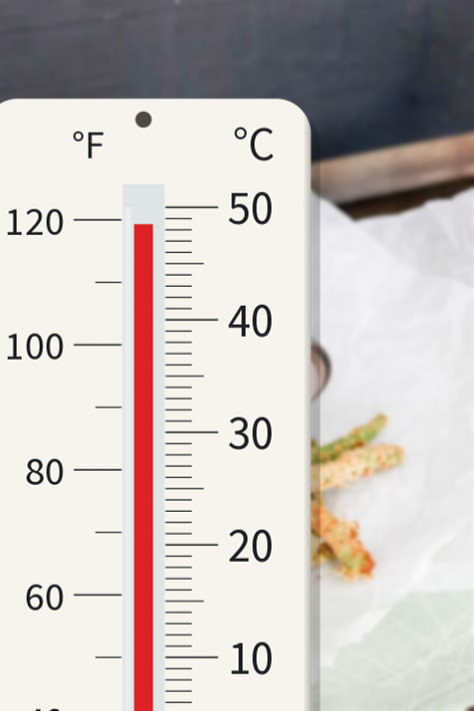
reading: °C 48.5
